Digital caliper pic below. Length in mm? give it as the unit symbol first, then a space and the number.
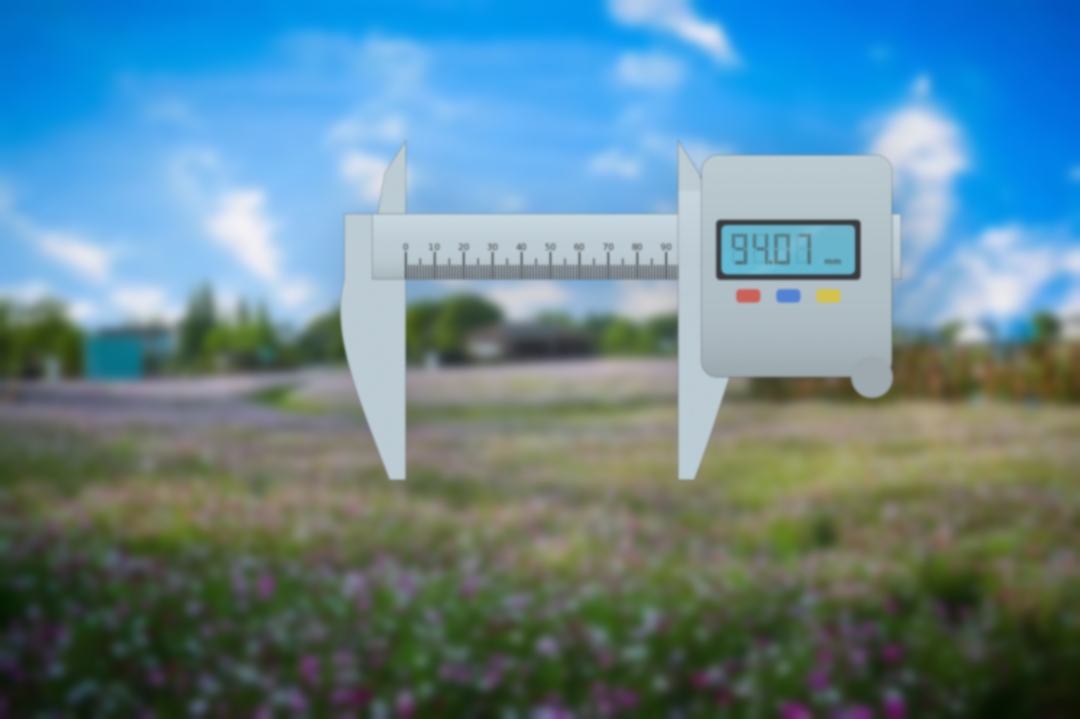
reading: mm 94.07
